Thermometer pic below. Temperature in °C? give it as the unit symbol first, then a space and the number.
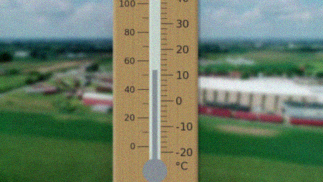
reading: °C 12
